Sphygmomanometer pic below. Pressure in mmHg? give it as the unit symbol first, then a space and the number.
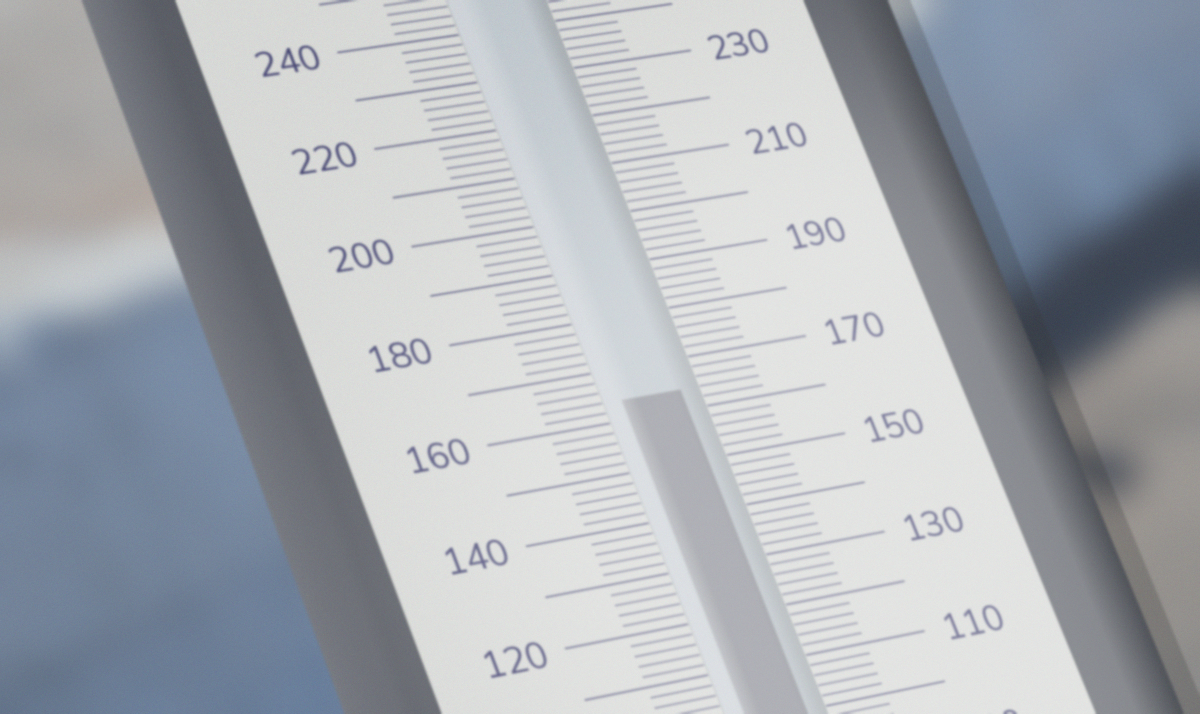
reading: mmHg 164
